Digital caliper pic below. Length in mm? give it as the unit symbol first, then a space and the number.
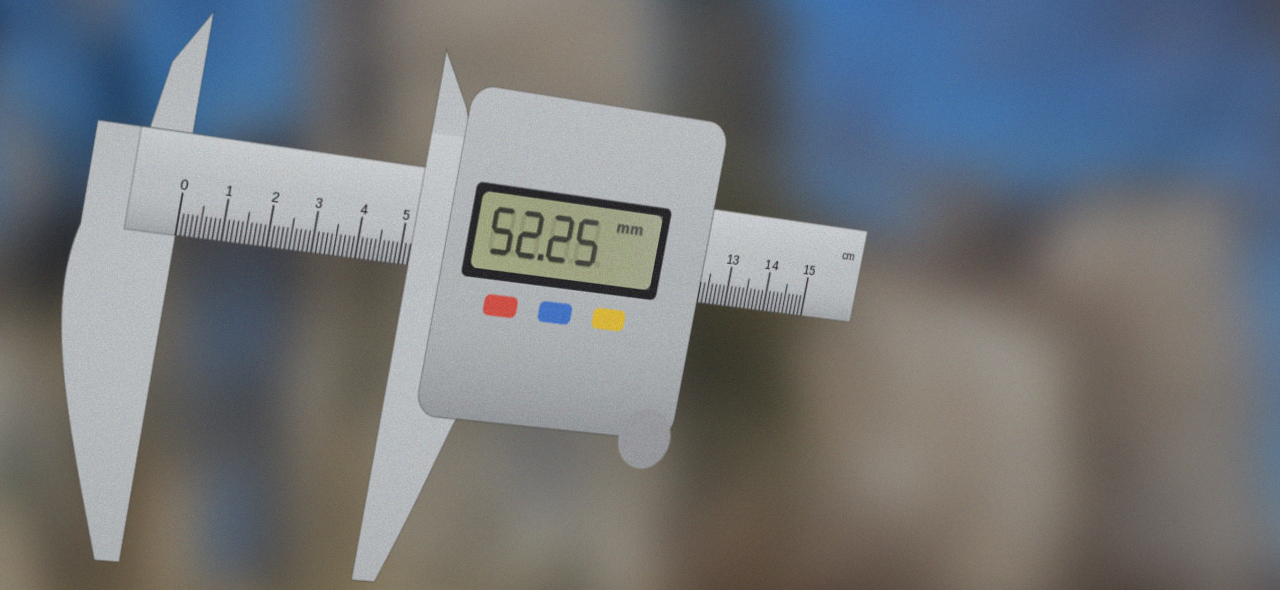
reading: mm 52.25
